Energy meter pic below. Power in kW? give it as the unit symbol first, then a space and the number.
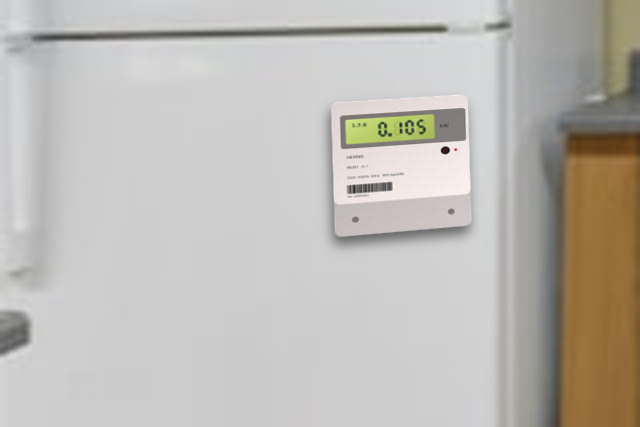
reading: kW 0.105
